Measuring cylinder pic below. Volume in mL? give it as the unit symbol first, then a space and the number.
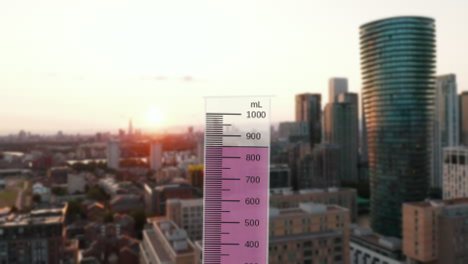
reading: mL 850
